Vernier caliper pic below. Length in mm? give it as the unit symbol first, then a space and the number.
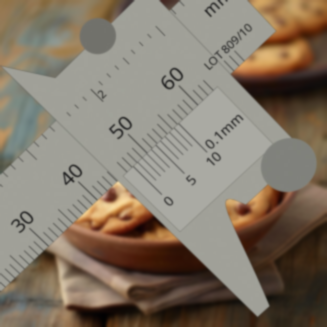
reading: mm 47.2
